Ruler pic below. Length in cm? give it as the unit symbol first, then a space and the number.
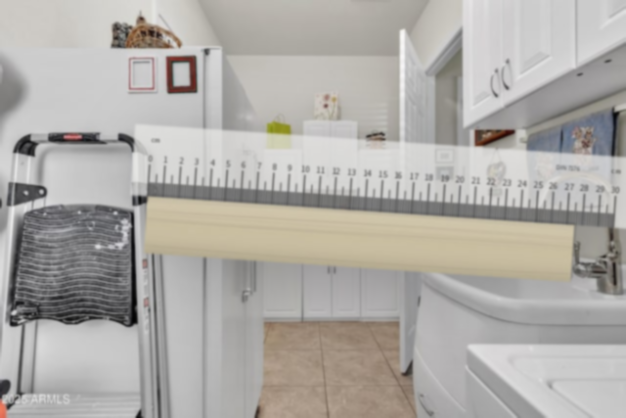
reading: cm 27.5
